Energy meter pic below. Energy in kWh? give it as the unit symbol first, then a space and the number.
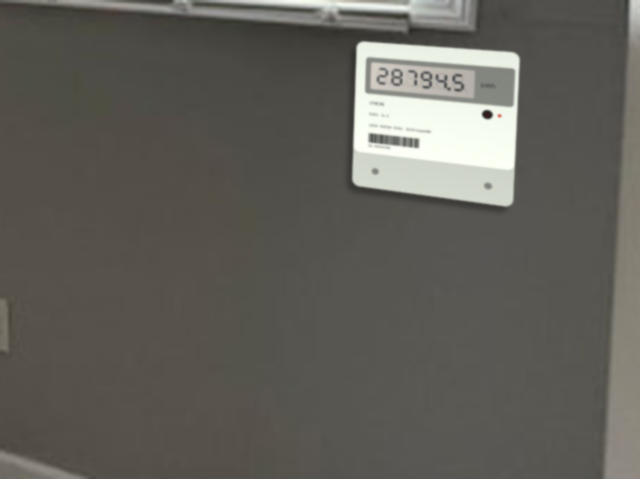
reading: kWh 28794.5
